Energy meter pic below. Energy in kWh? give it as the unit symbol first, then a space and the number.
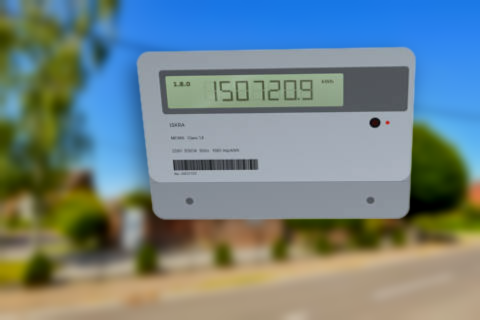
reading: kWh 150720.9
